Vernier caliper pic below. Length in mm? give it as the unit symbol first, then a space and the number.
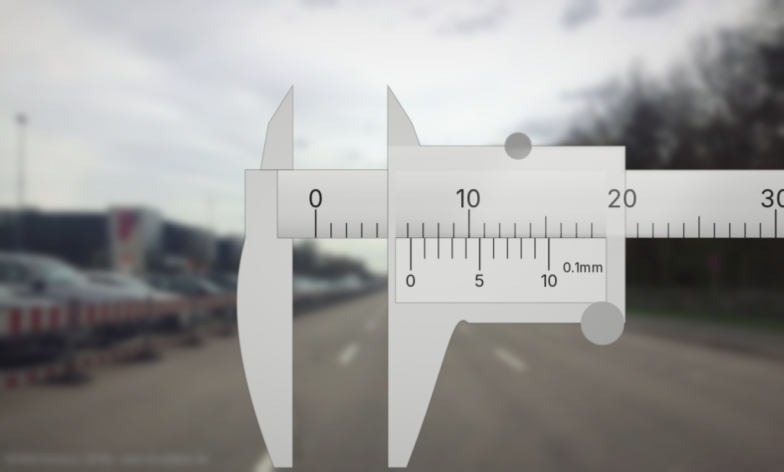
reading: mm 6.2
